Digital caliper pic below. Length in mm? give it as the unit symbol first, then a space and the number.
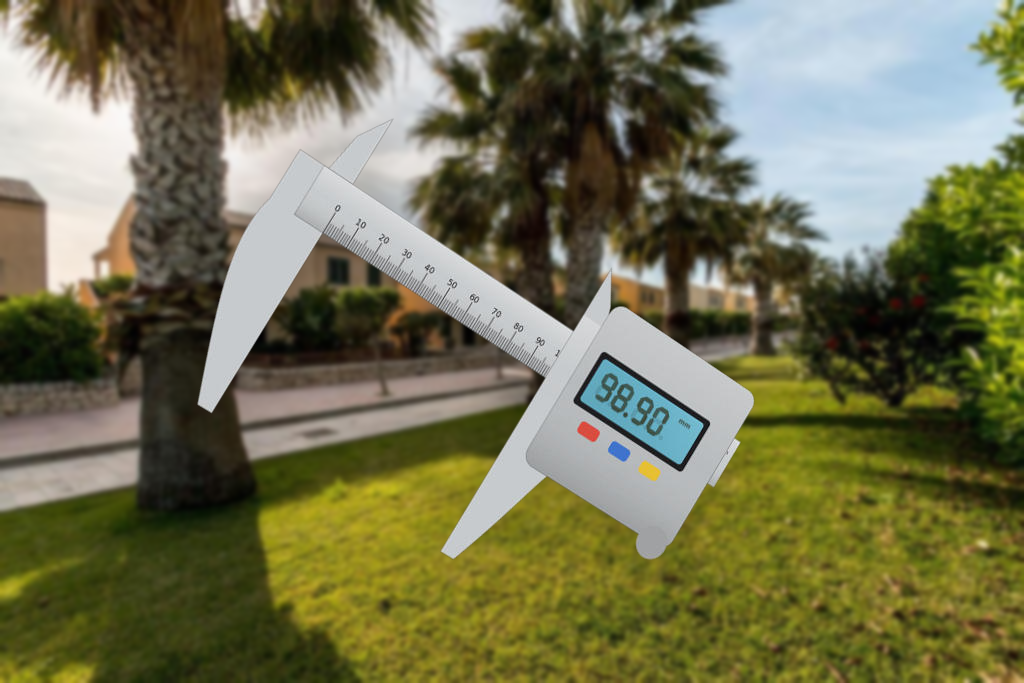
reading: mm 98.90
